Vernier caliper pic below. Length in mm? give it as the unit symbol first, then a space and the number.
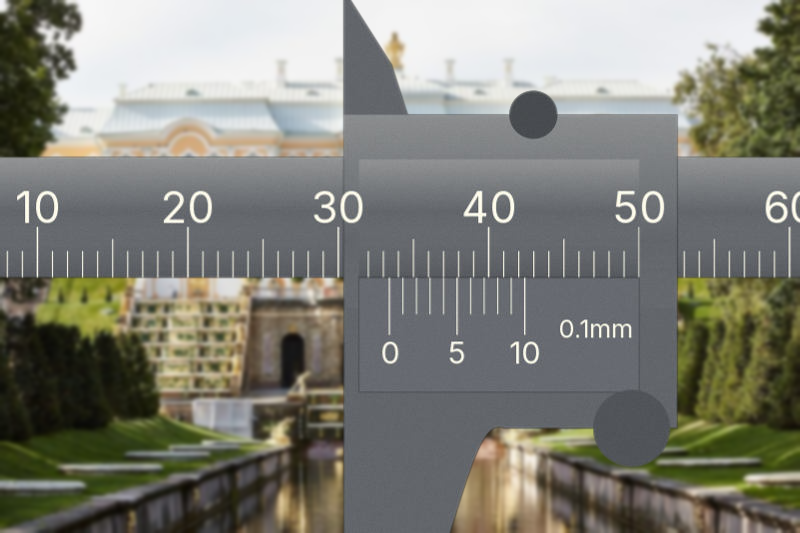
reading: mm 33.4
